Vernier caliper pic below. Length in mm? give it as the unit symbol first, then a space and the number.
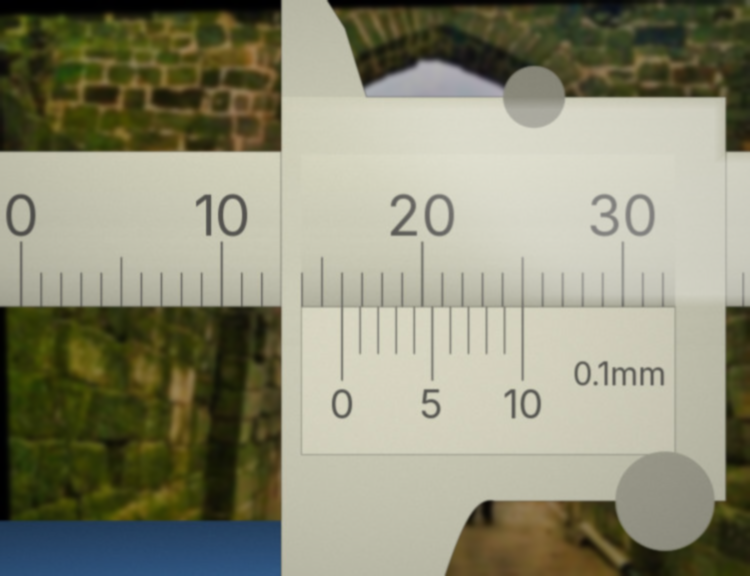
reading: mm 16.0
